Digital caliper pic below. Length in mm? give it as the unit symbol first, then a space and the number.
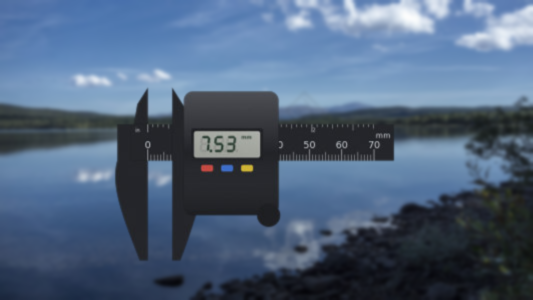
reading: mm 7.53
